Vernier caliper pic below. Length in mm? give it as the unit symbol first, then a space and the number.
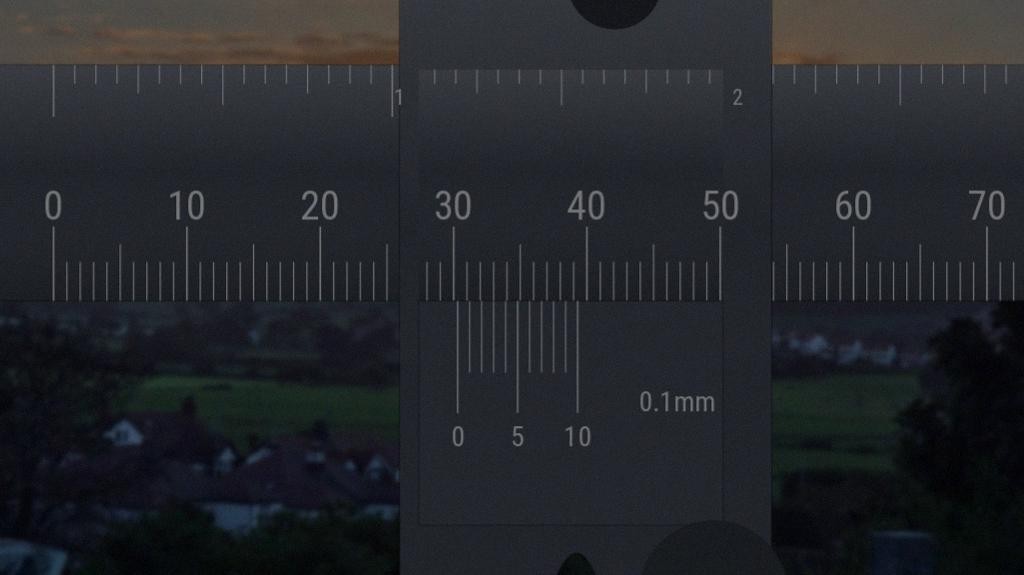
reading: mm 30.3
